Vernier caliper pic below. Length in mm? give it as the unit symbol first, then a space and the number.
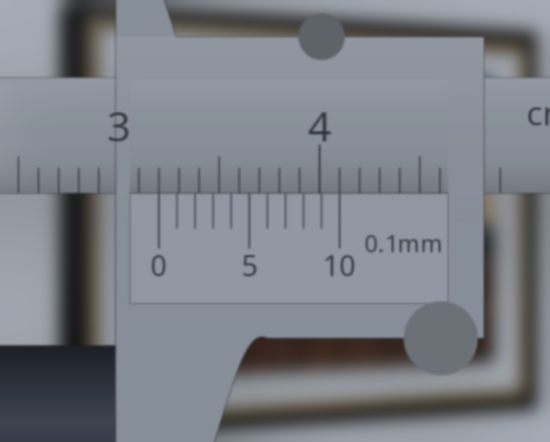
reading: mm 32.0
